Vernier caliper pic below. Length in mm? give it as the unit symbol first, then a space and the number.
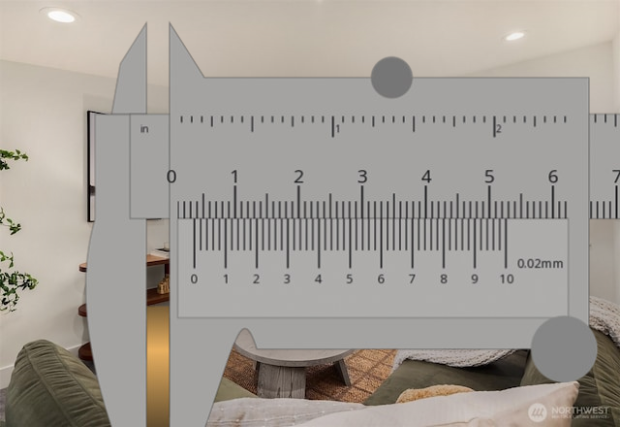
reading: mm 3.6
